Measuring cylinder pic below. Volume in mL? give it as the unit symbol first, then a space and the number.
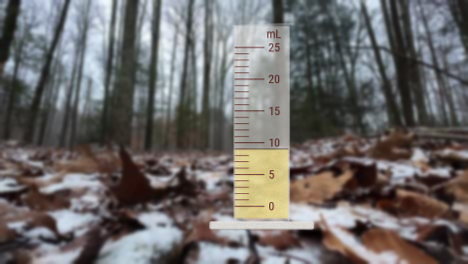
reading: mL 9
